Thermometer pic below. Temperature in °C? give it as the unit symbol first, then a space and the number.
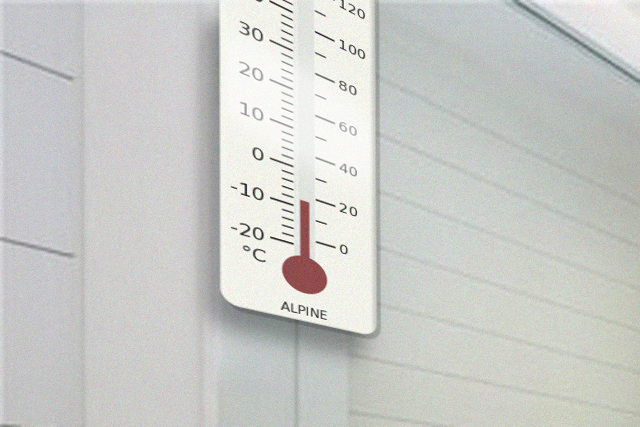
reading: °C -8
